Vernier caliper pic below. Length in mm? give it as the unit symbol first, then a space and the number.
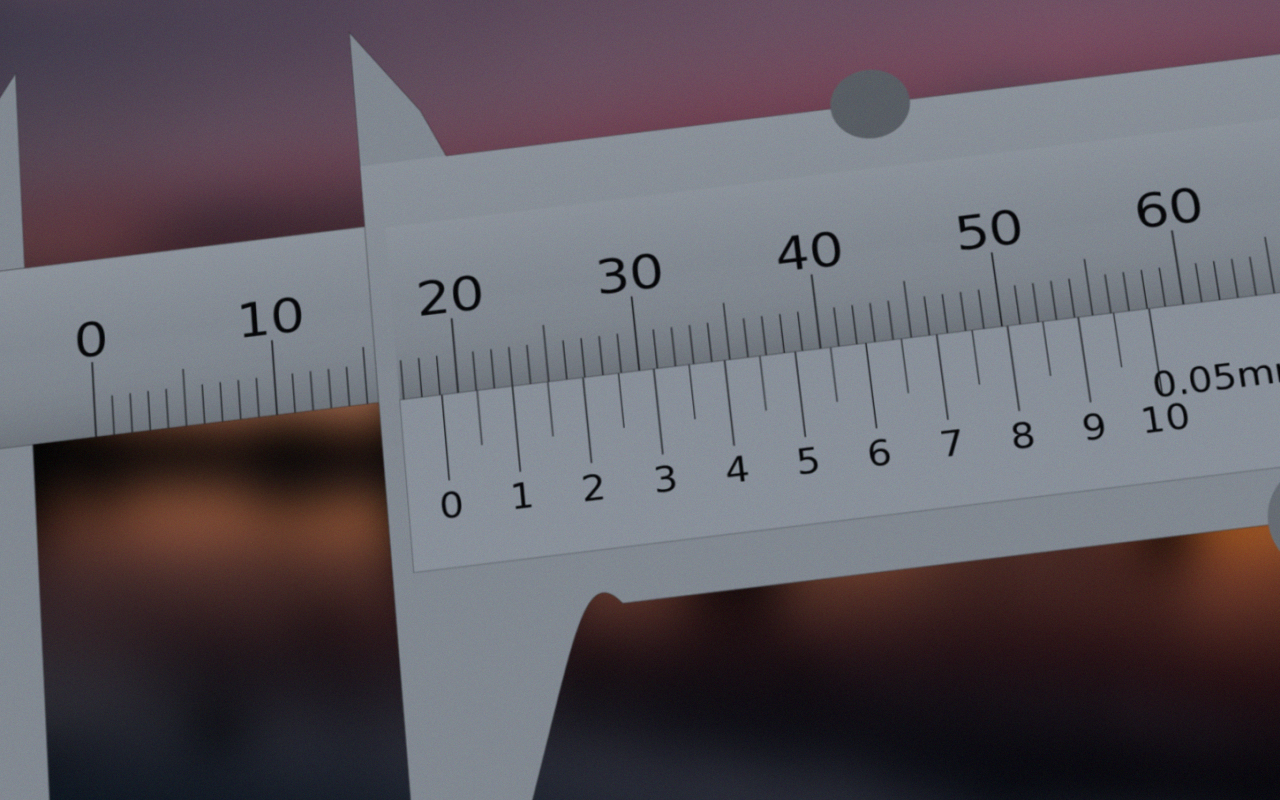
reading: mm 19.1
